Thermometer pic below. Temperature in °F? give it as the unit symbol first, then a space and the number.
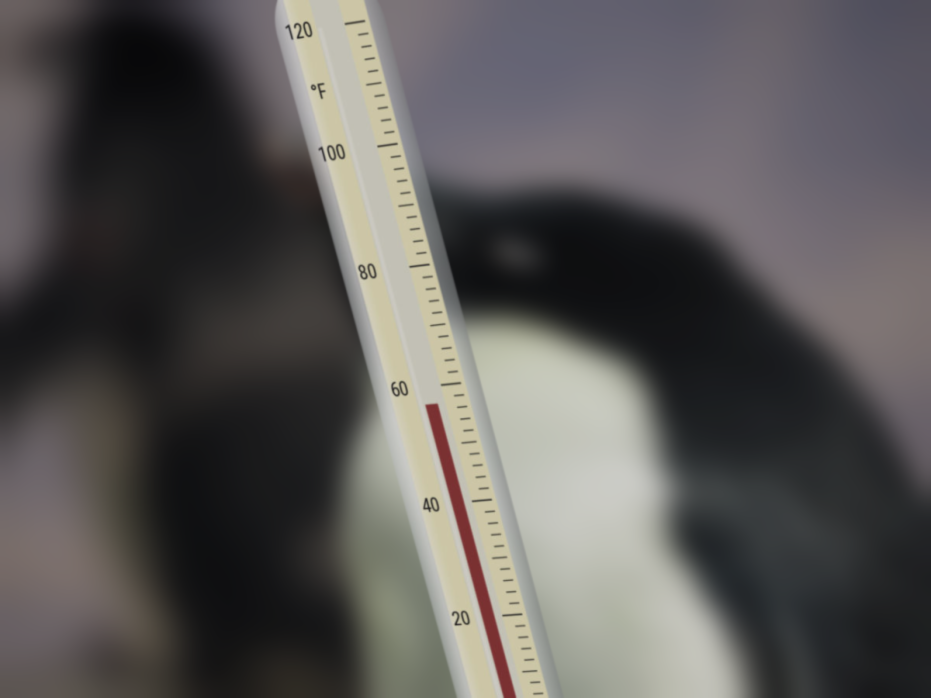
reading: °F 57
